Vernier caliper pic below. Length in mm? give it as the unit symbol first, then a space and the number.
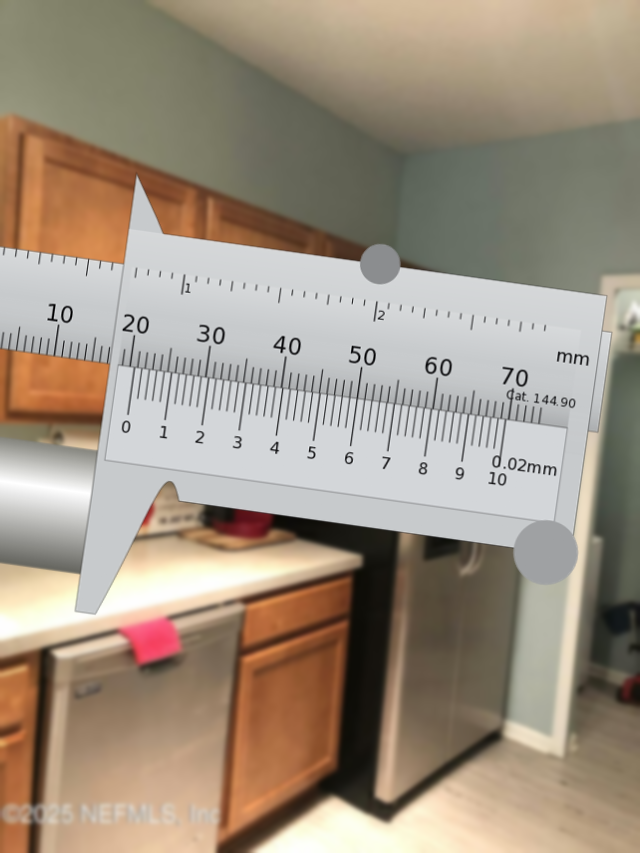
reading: mm 20.6
